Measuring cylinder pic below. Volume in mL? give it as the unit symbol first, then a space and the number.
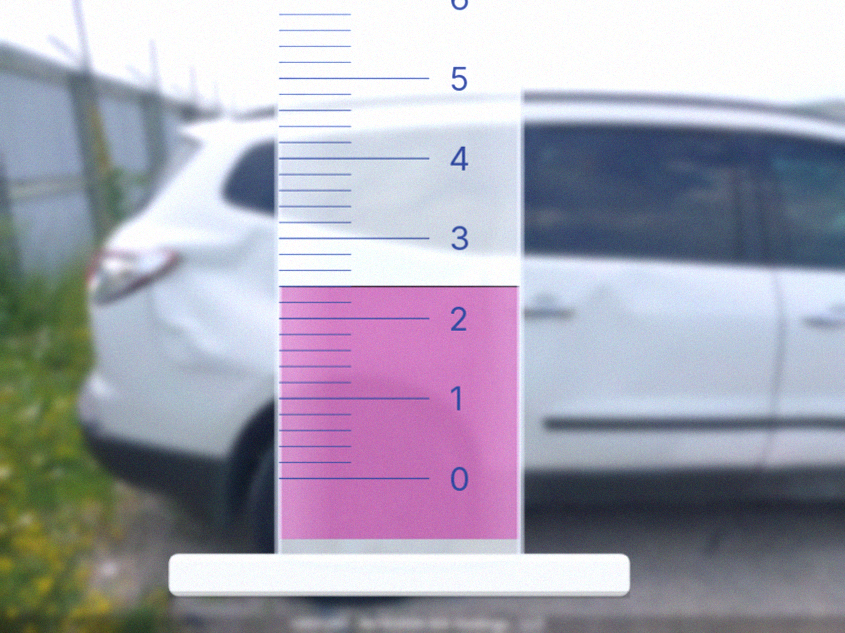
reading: mL 2.4
